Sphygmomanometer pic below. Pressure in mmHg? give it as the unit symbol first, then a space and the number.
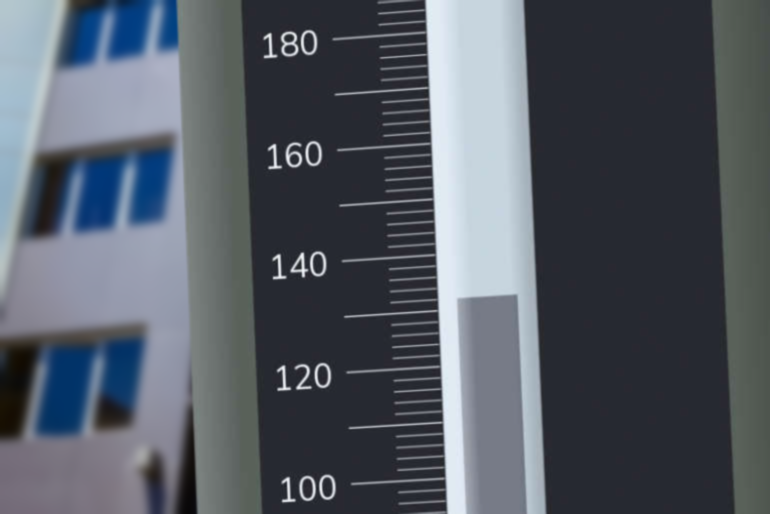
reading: mmHg 132
